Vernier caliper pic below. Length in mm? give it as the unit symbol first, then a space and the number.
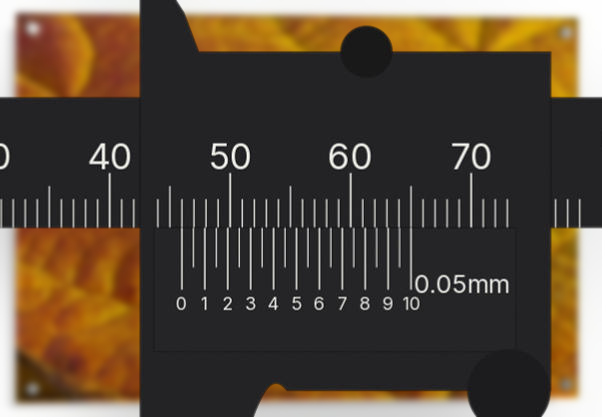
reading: mm 46.0
